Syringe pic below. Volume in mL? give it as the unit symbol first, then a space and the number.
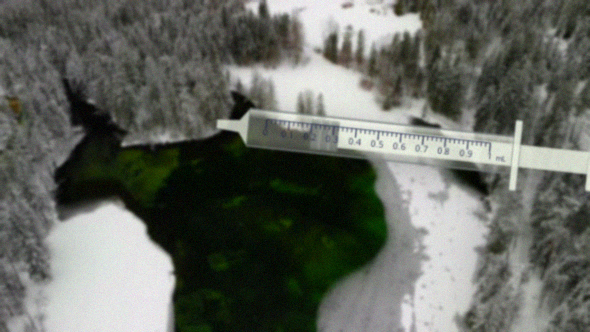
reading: mL 0.2
